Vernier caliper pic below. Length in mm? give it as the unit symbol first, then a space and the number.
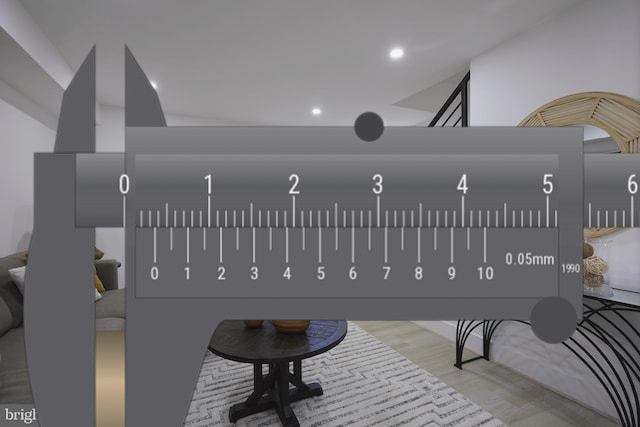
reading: mm 3.6
